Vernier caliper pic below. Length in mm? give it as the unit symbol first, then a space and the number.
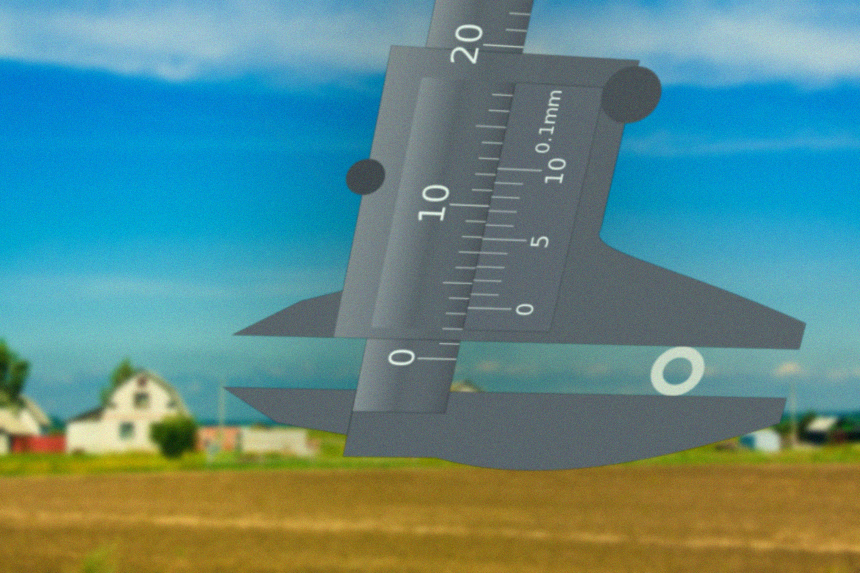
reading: mm 3.4
